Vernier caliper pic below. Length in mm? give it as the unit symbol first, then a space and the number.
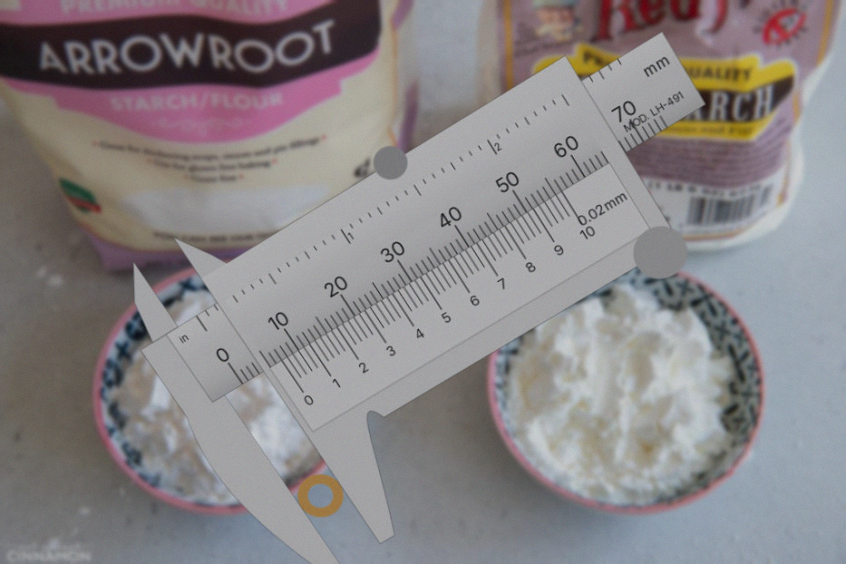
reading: mm 7.0
